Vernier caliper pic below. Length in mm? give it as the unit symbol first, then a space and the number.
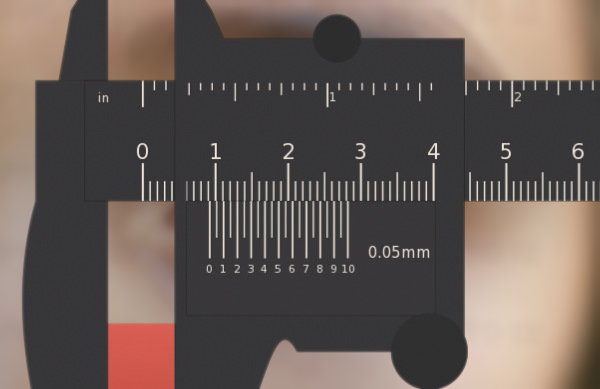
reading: mm 9.2
